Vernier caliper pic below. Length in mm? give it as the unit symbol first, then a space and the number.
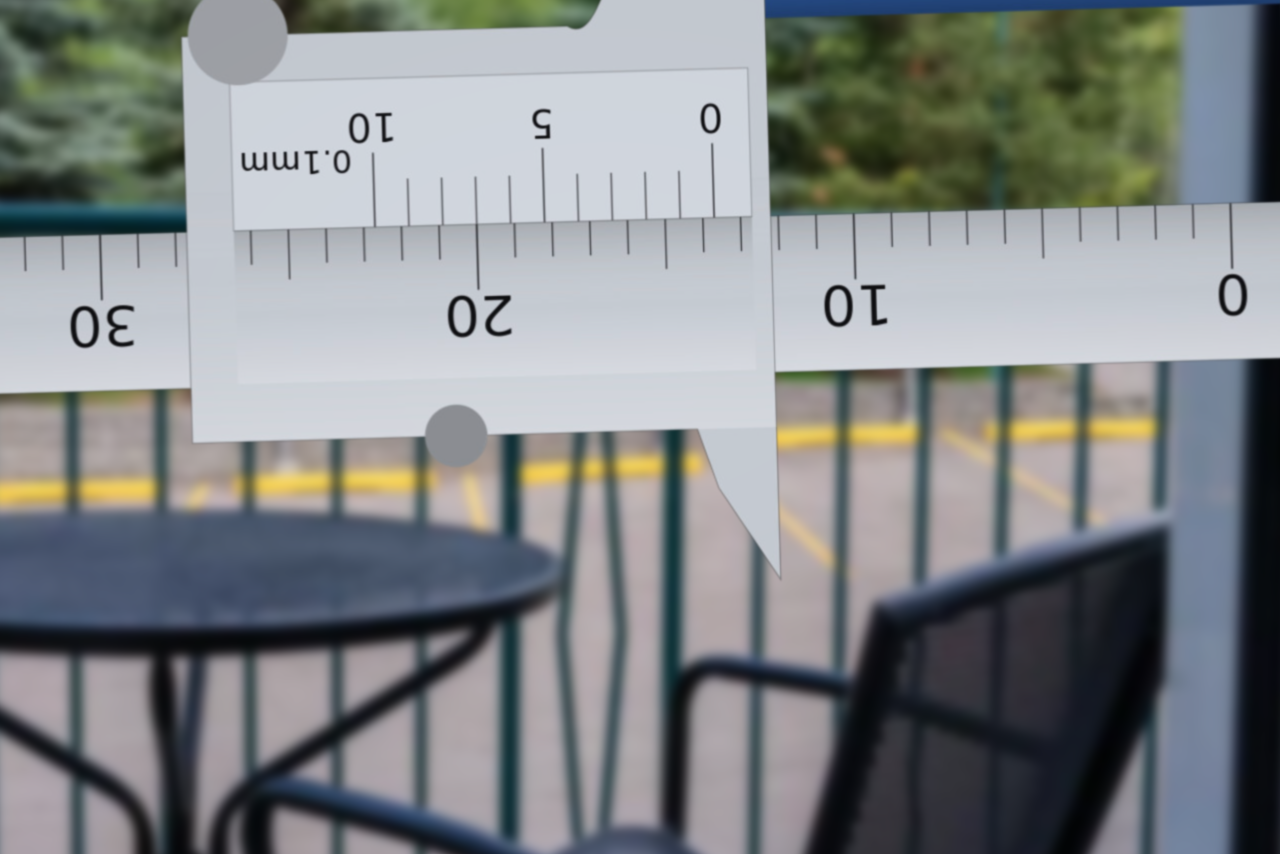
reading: mm 13.7
